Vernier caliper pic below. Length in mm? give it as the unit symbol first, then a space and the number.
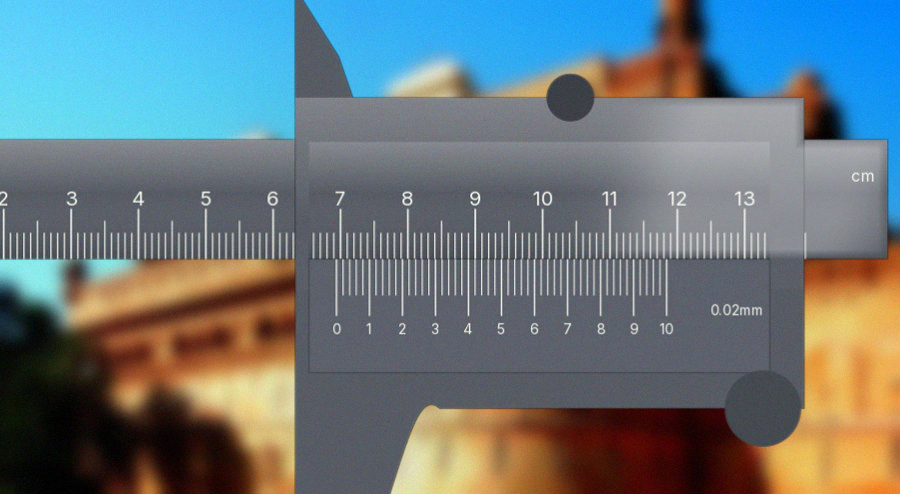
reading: mm 69.4
